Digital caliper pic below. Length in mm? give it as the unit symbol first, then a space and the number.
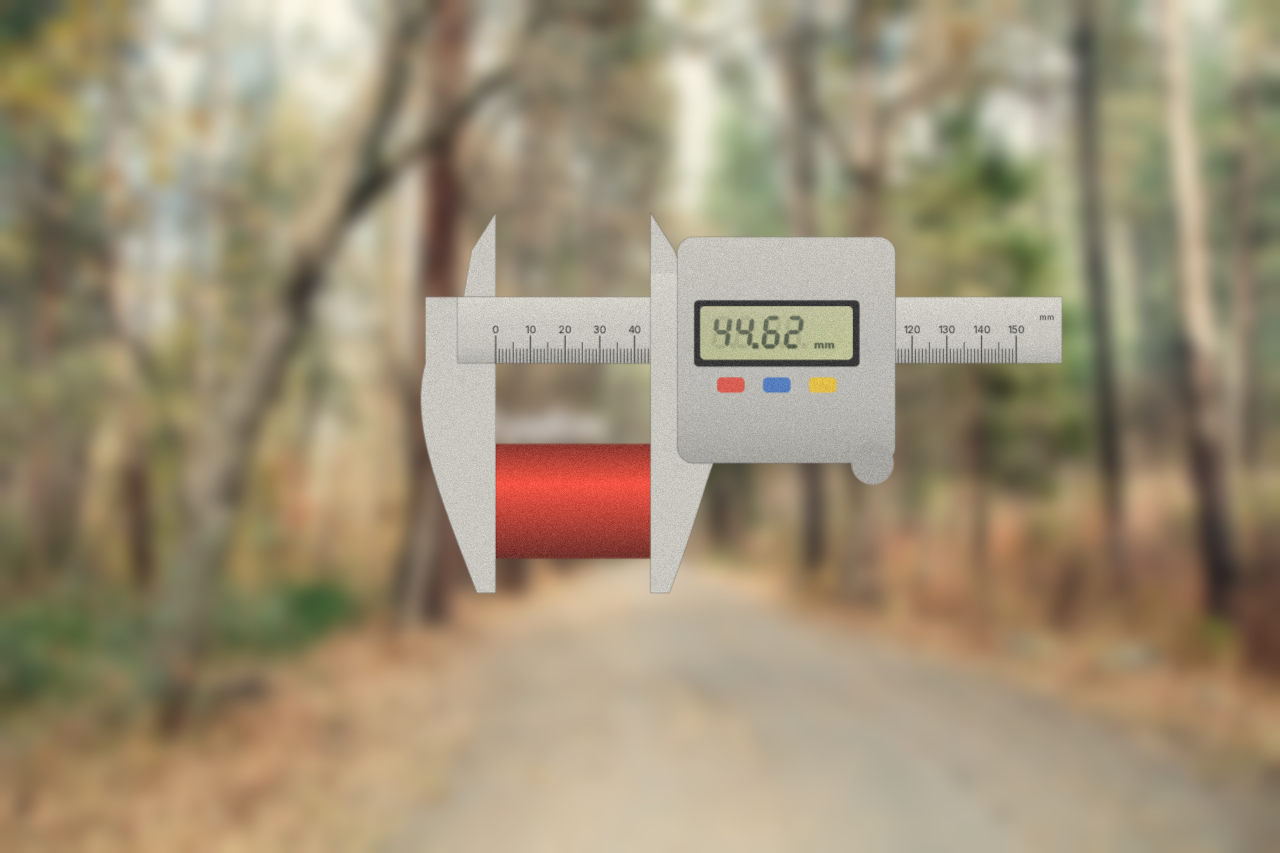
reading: mm 44.62
